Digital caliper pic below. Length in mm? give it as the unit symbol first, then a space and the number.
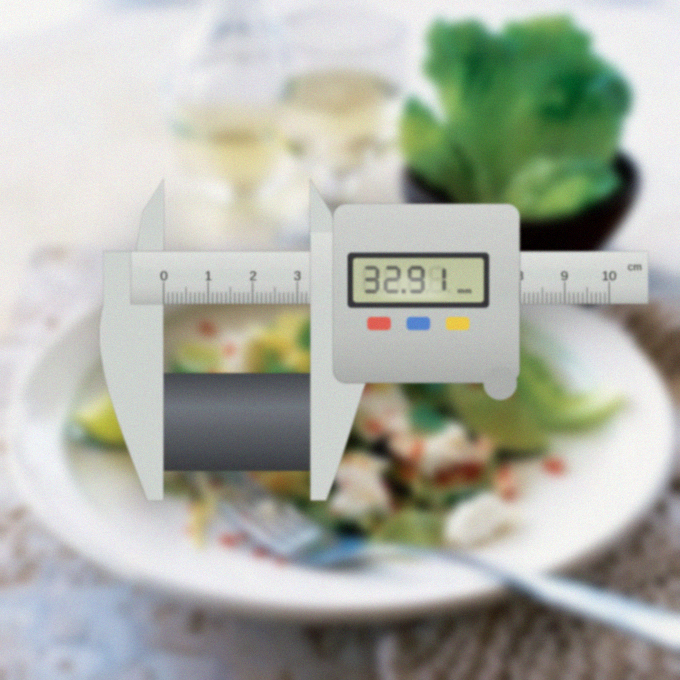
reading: mm 32.91
